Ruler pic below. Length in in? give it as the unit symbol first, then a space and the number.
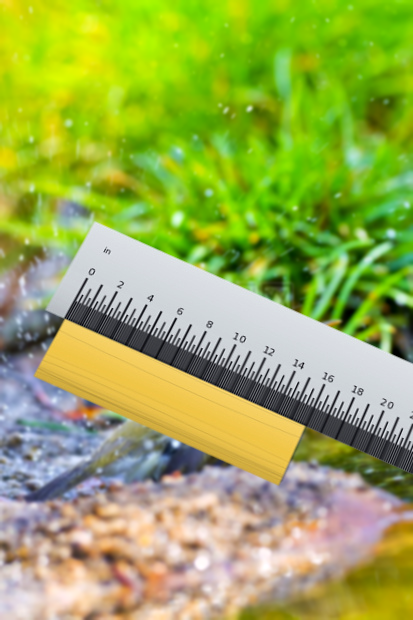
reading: in 16
